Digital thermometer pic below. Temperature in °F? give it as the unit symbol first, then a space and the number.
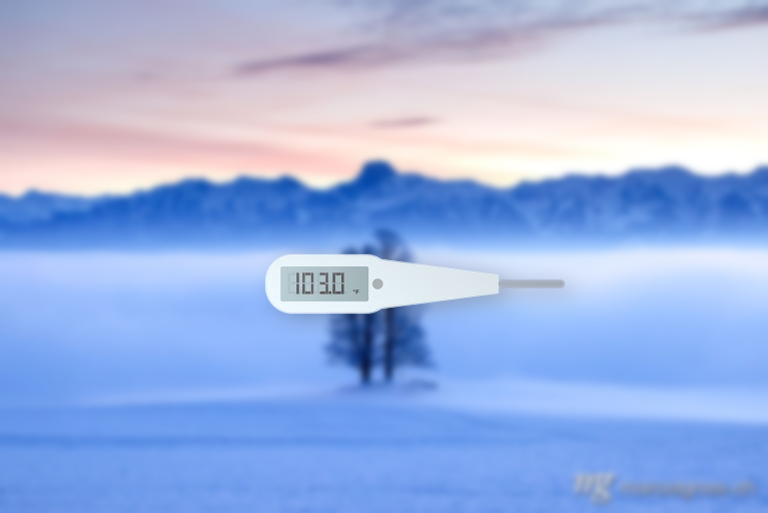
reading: °F 103.0
